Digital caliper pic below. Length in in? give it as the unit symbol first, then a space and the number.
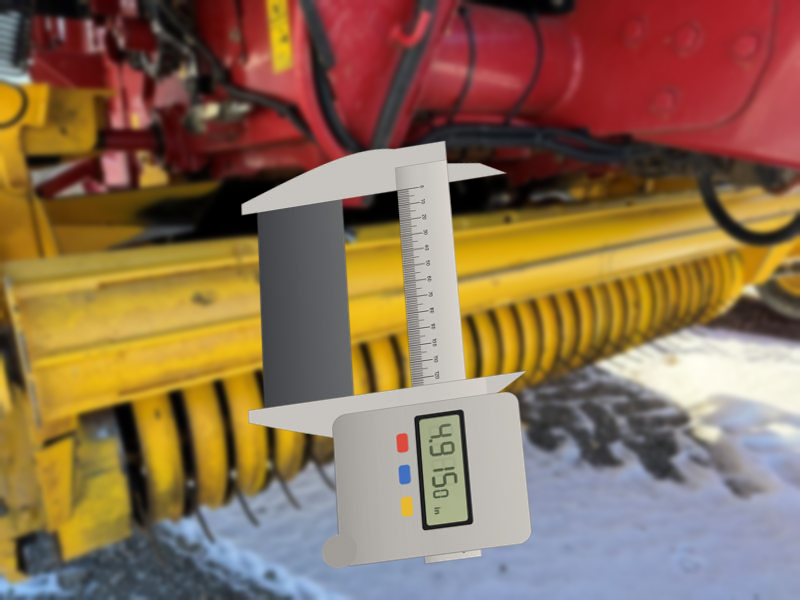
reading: in 4.9150
